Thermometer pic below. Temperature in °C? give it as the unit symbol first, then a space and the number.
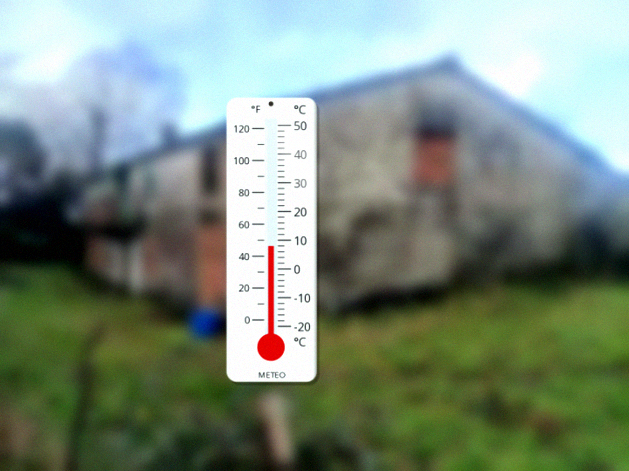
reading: °C 8
